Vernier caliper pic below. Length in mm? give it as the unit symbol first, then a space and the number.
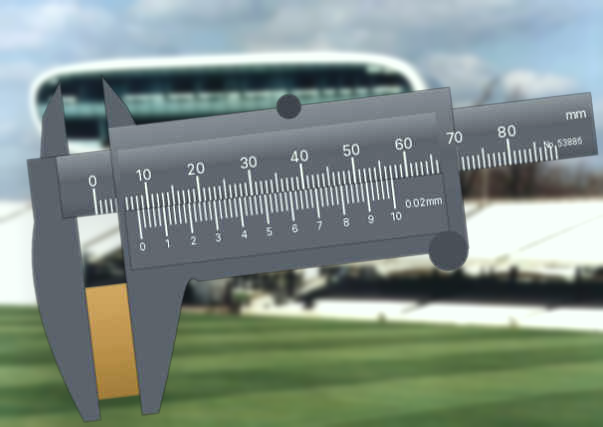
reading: mm 8.0
